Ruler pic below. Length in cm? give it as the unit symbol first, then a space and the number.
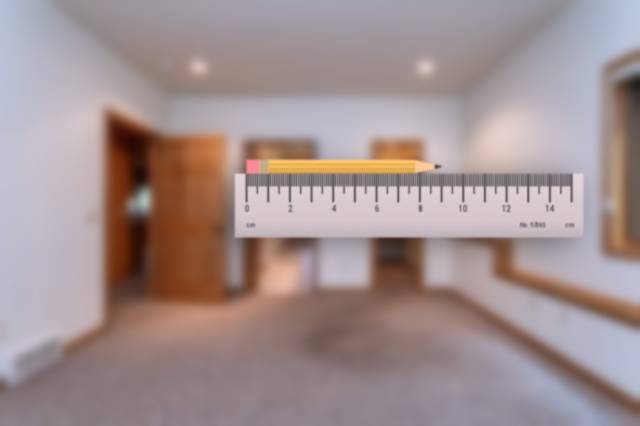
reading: cm 9
